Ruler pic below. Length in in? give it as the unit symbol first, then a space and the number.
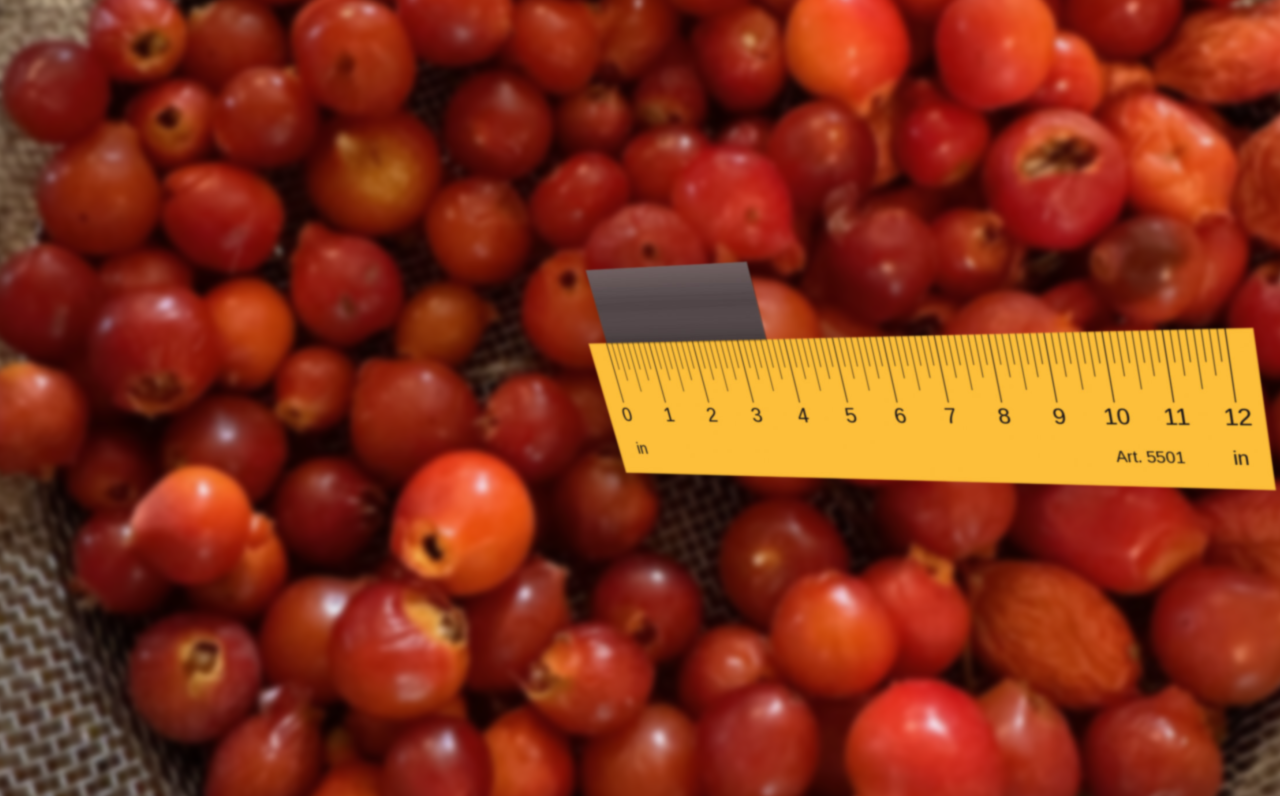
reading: in 3.625
